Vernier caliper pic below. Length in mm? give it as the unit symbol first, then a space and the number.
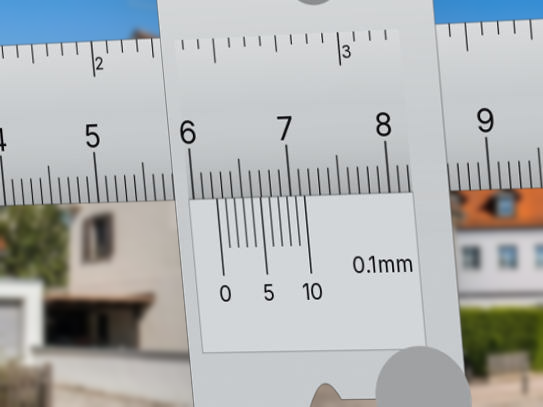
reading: mm 62.4
